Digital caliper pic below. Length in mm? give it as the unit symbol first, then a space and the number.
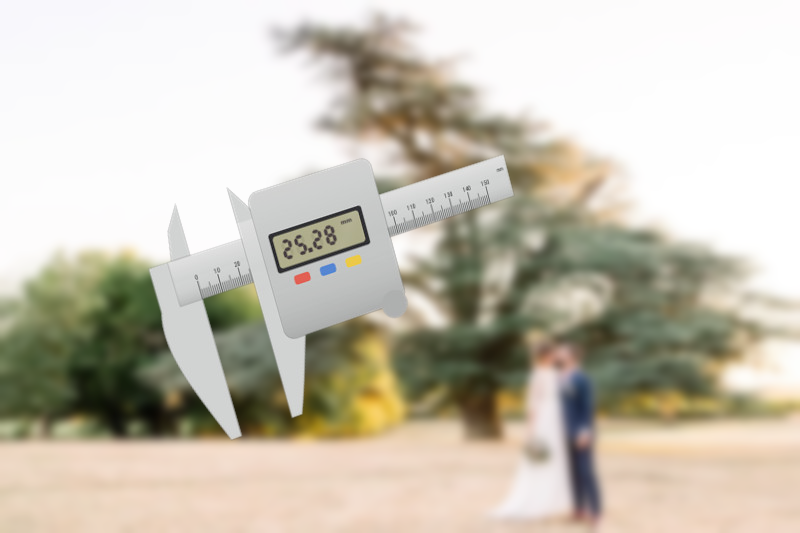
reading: mm 25.28
